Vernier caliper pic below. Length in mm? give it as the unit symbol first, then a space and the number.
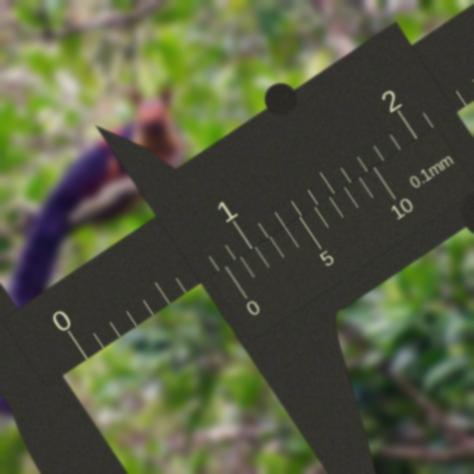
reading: mm 8.4
